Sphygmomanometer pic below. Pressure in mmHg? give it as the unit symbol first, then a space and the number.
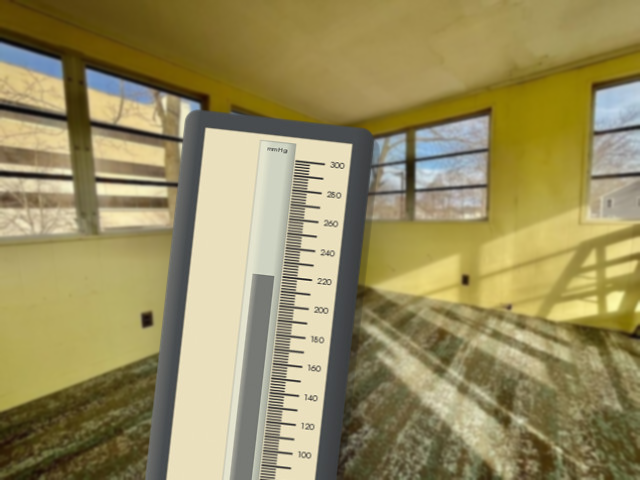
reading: mmHg 220
